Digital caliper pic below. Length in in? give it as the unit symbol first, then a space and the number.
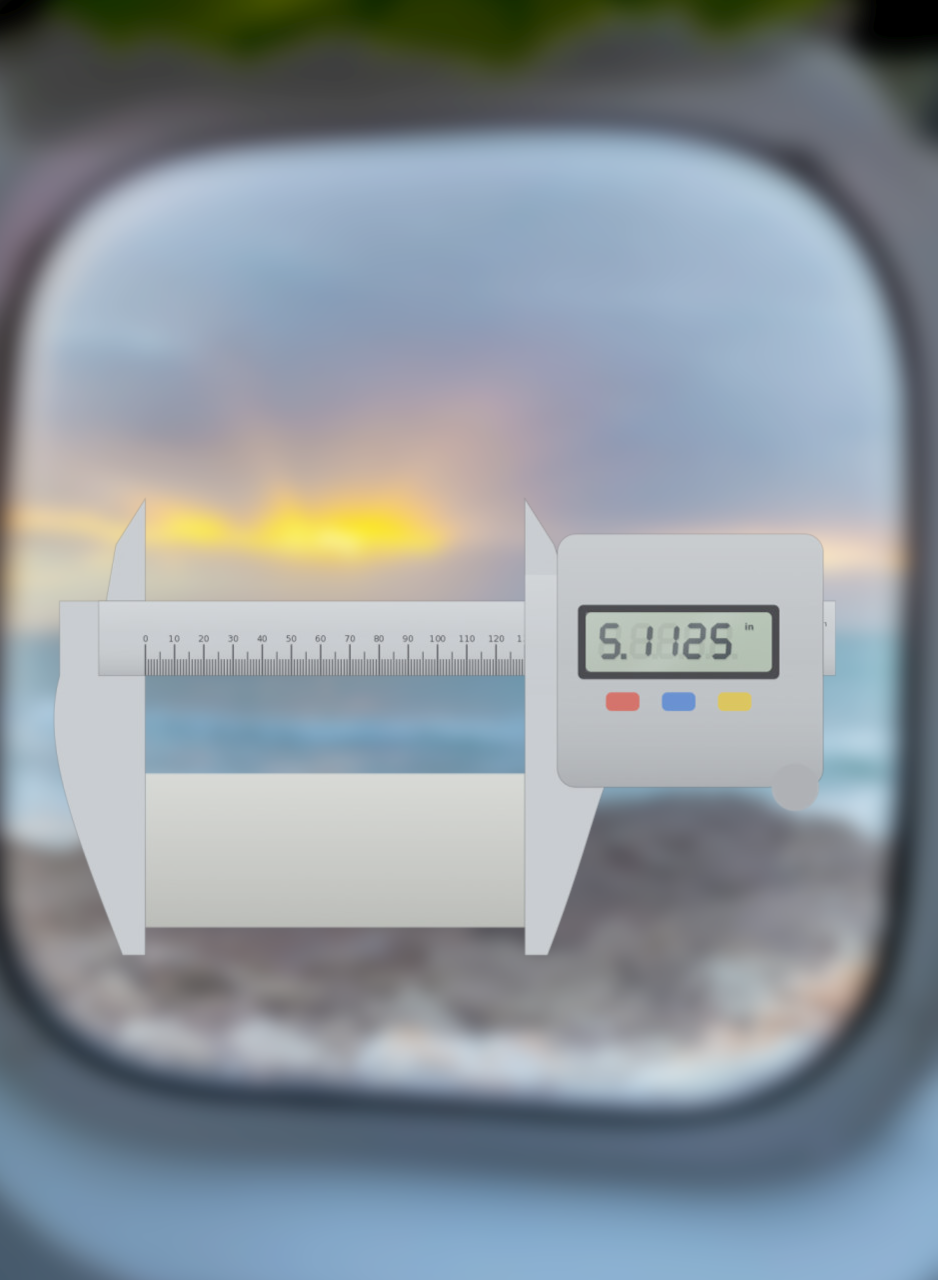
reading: in 5.1125
